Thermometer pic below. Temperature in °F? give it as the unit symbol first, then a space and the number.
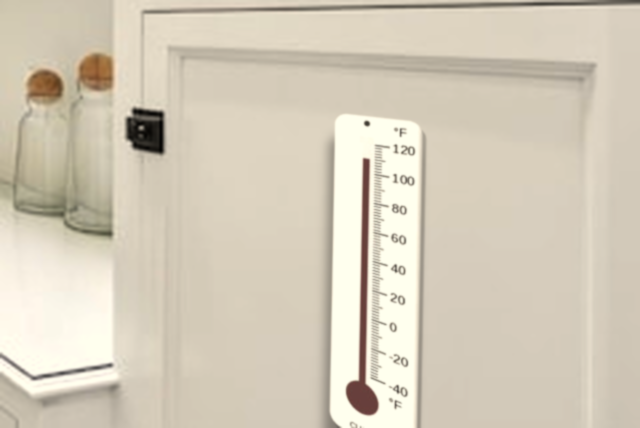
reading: °F 110
